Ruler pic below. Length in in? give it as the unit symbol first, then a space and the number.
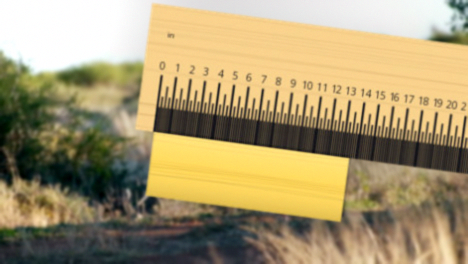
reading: in 13.5
